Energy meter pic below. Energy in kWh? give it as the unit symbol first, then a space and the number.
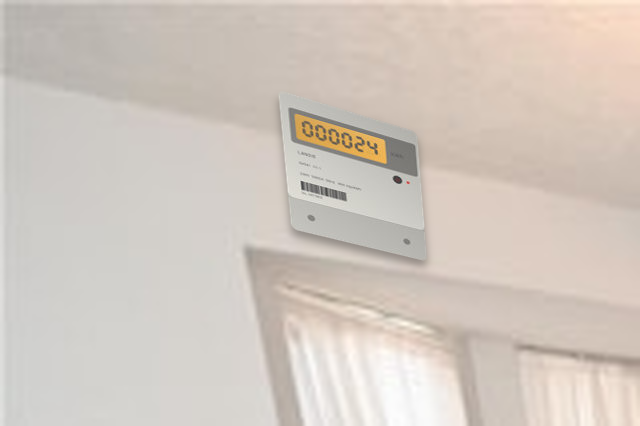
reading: kWh 24
